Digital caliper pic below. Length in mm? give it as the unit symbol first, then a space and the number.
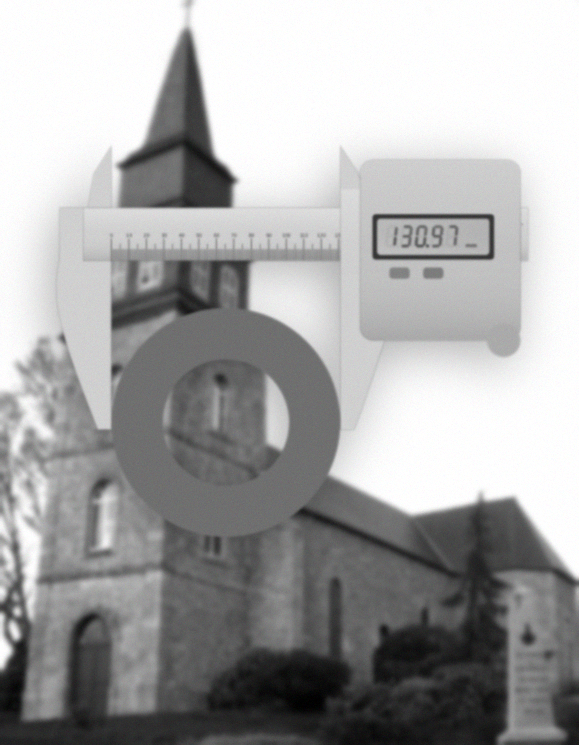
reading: mm 130.97
